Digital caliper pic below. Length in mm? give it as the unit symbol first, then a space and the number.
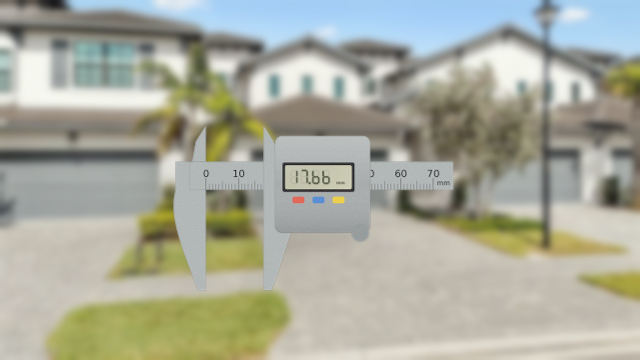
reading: mm 17.66
